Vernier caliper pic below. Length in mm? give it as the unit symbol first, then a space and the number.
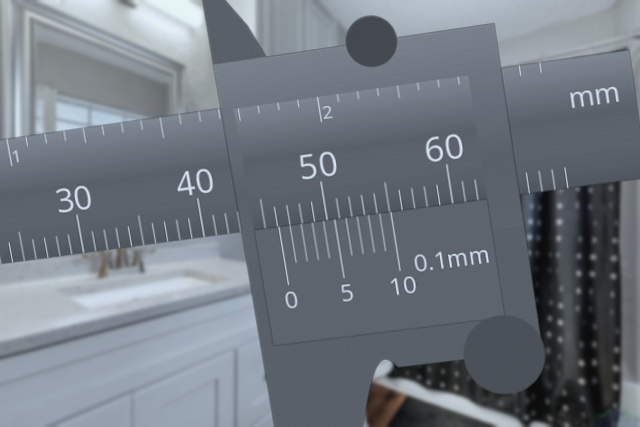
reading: mm 46.1
